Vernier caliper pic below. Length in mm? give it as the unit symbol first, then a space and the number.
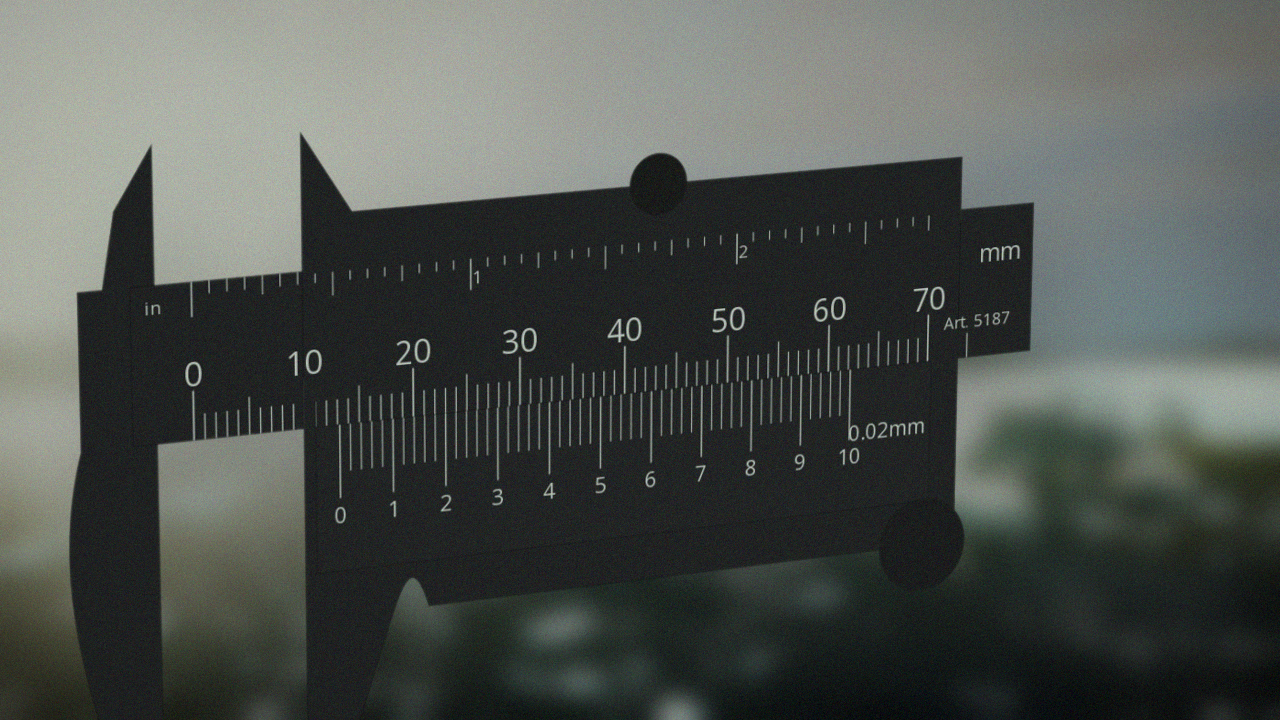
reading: mm 13.2
